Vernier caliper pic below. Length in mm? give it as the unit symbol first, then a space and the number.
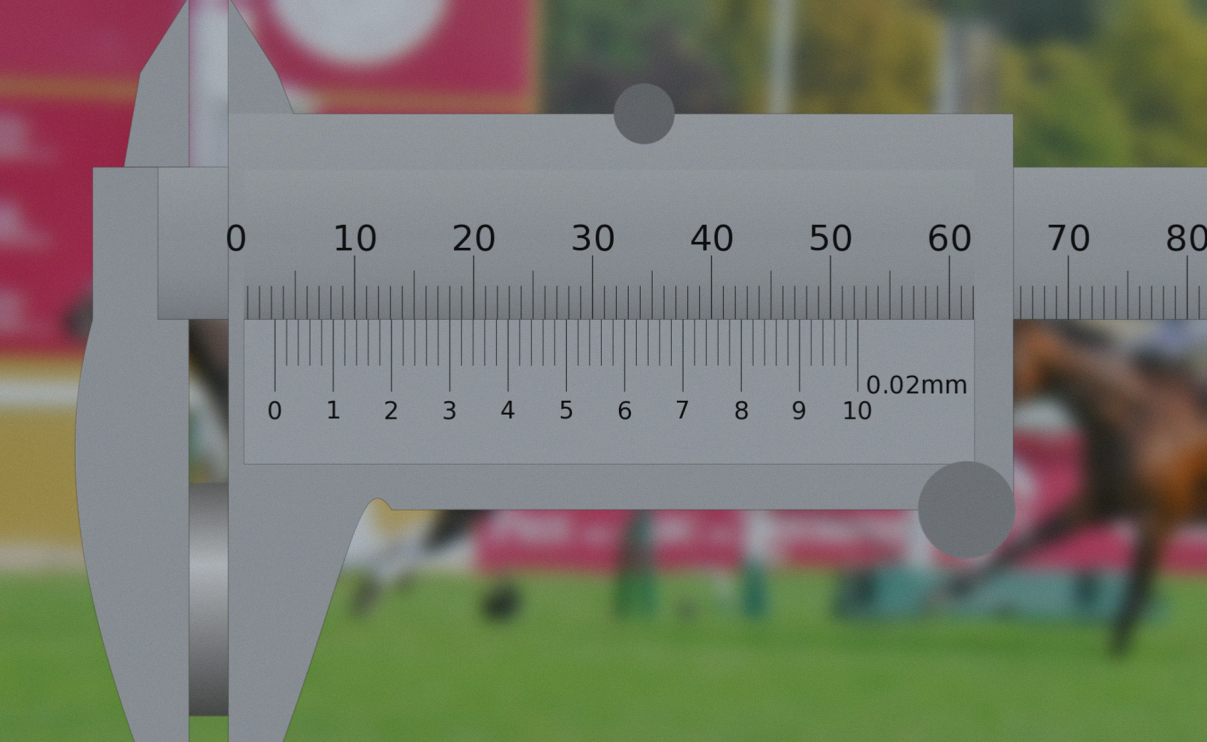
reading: mm 3.3
